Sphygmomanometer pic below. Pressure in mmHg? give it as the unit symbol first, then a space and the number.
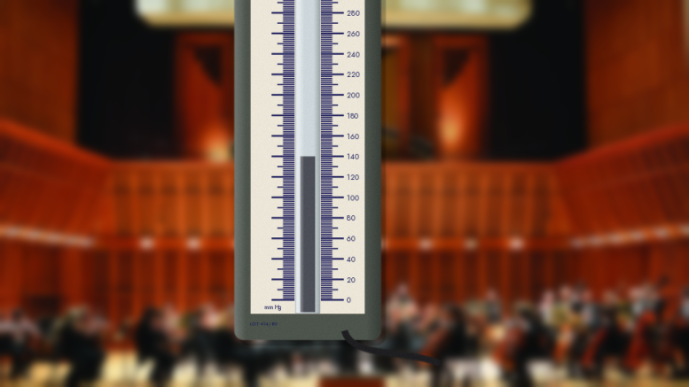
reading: mmHg 140
